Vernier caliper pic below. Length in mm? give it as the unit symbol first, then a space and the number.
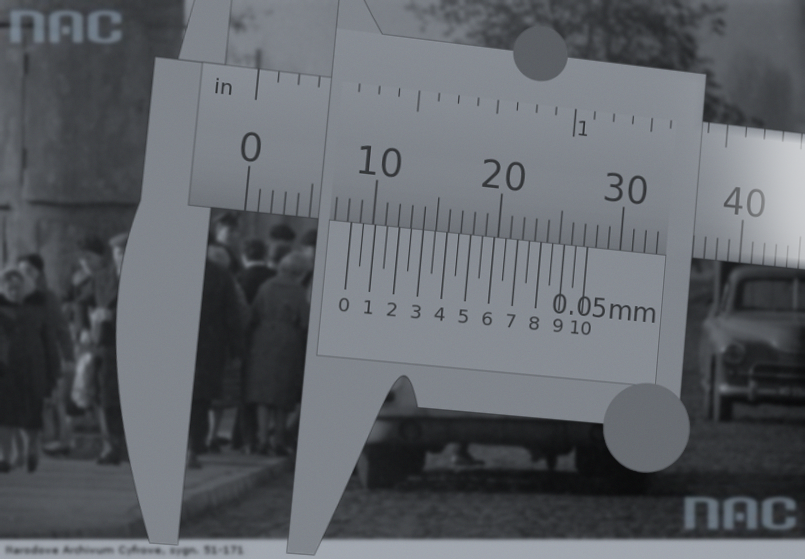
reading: mm 8.3
